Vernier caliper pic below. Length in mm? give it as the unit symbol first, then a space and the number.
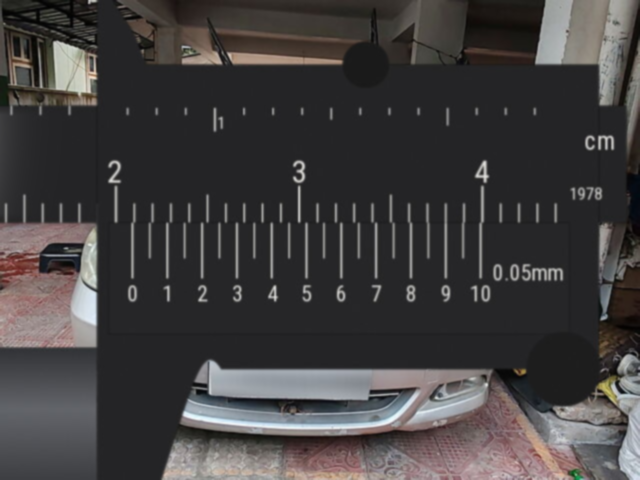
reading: mm 20.9
